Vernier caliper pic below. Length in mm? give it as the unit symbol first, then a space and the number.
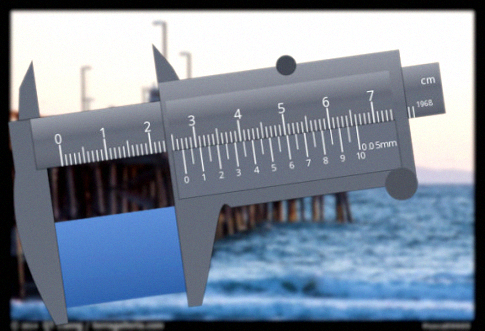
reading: mm 27.0
